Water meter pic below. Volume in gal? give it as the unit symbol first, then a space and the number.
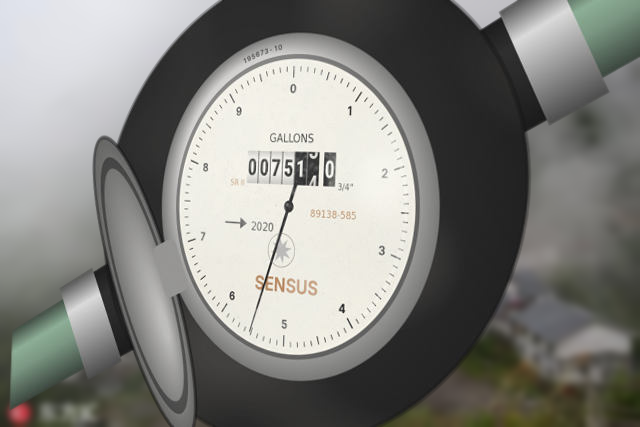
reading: gal 75135.5
